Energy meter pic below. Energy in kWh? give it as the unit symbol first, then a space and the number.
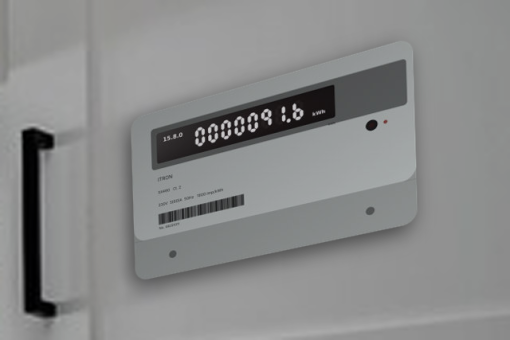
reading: kWh 91.6
